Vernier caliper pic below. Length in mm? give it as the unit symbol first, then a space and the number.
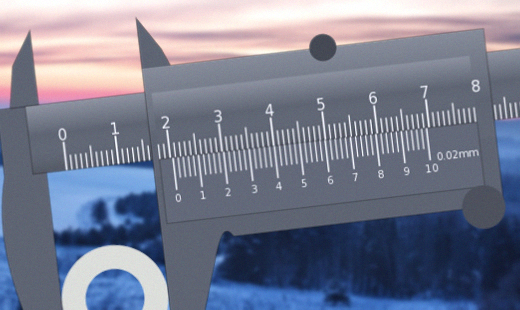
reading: mm 20.5
